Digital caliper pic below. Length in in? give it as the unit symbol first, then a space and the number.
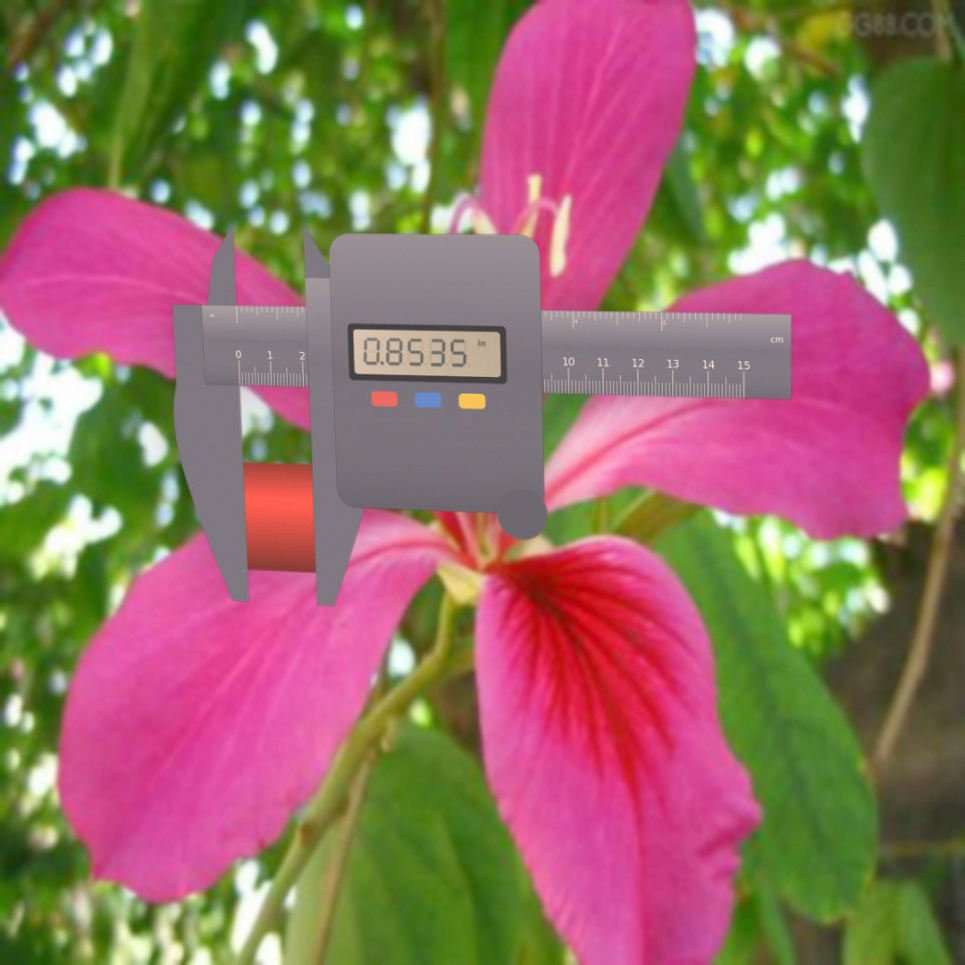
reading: in 0.8535
